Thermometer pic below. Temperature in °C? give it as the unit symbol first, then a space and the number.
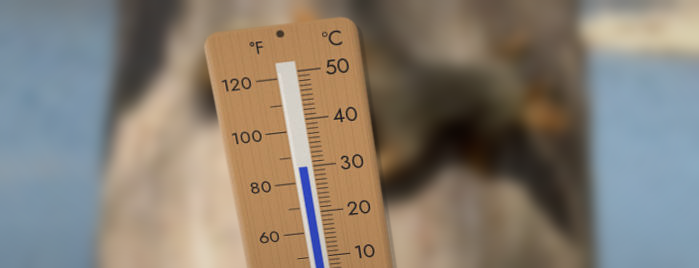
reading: °C 30
